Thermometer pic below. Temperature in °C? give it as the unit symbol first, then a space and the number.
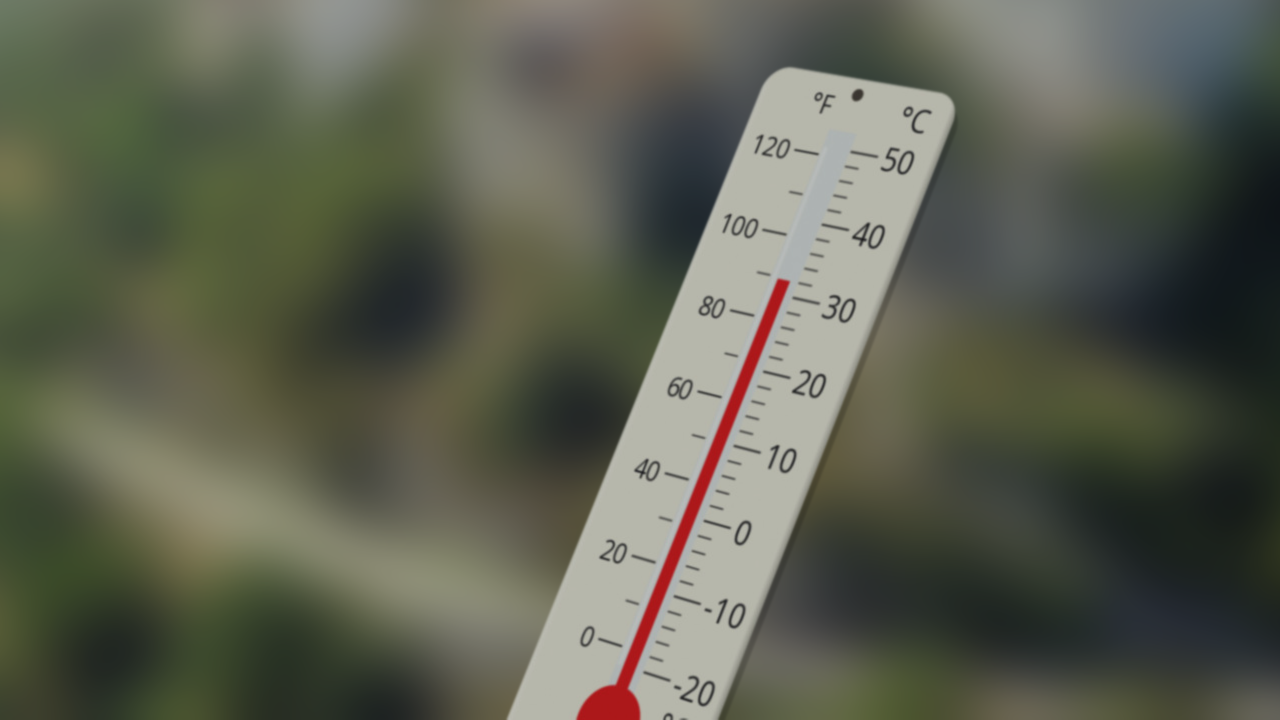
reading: °C 32
